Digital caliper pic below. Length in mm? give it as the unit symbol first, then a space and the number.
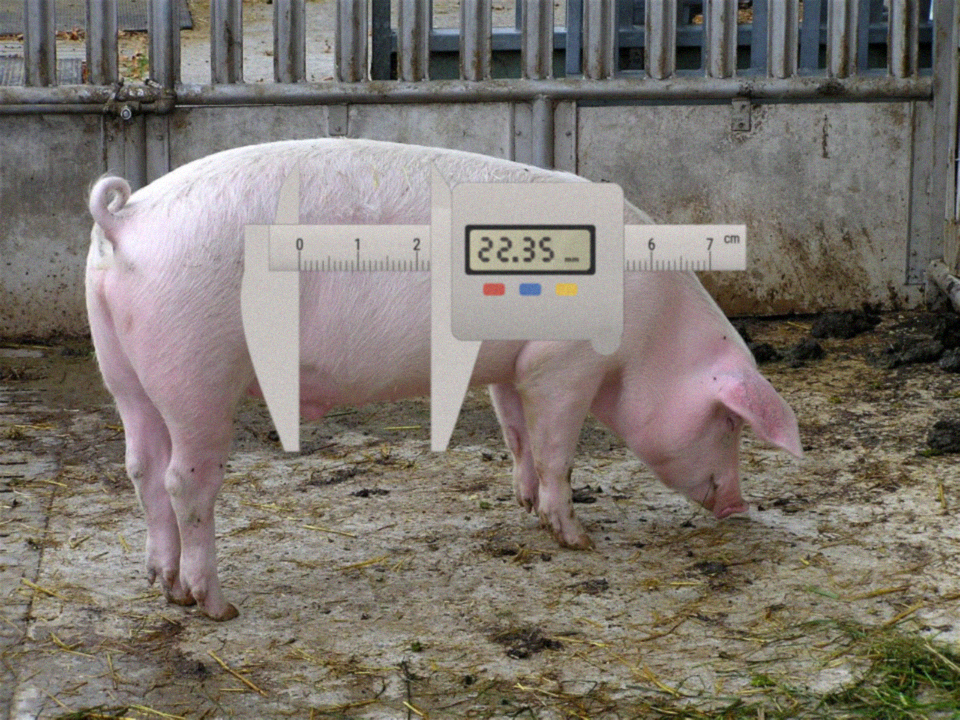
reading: mm 22.35
